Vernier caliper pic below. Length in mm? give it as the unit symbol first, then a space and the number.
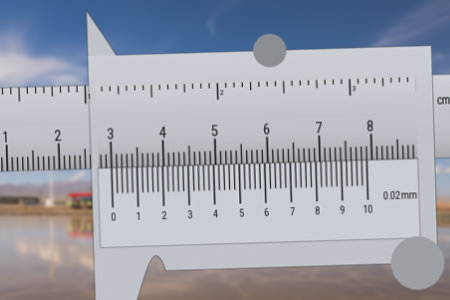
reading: mm 30.0
